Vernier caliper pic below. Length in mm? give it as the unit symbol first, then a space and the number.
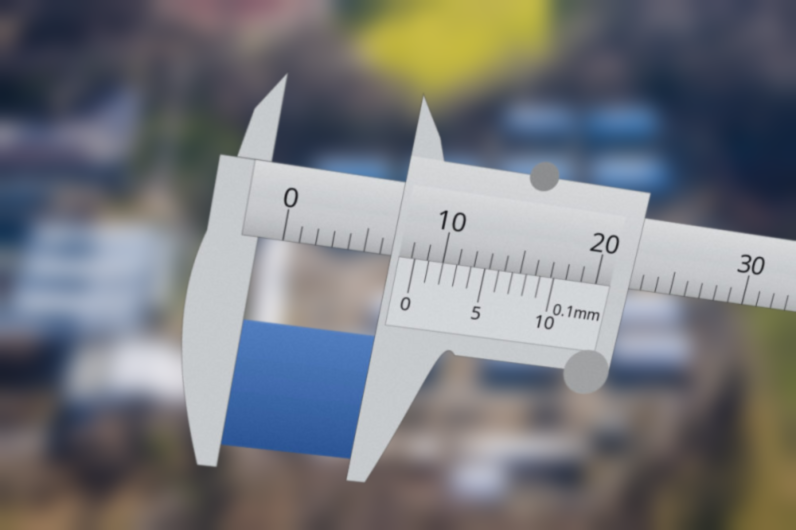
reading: mm 8.2
